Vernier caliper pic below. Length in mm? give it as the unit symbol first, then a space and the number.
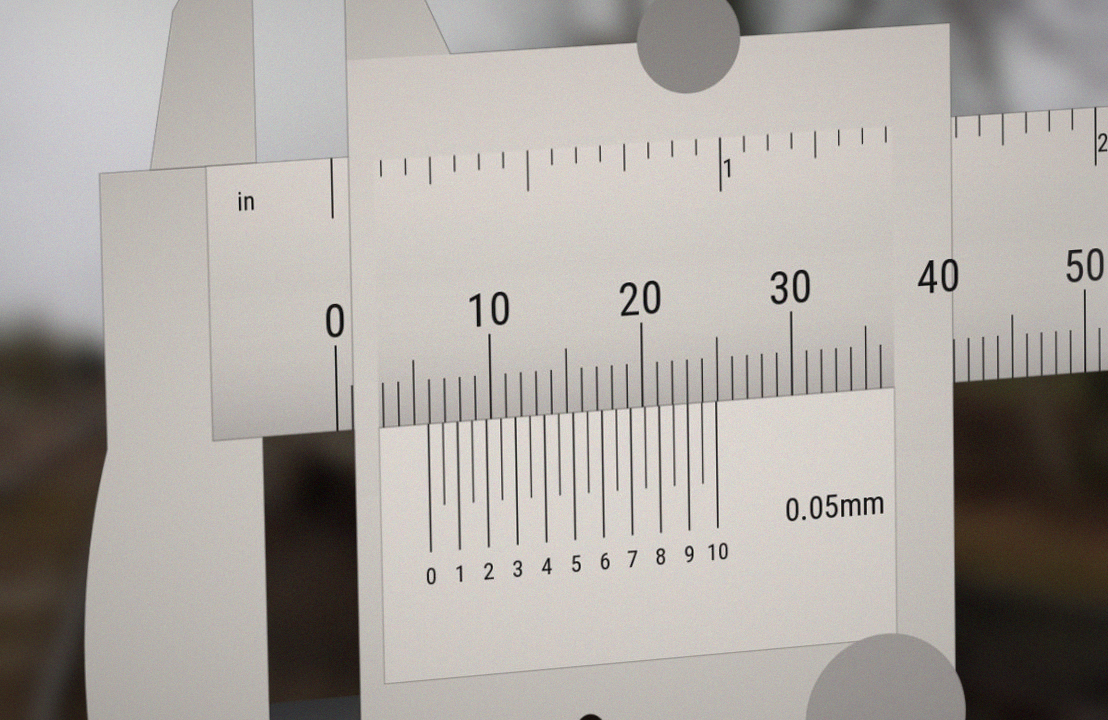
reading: mm 5.9
